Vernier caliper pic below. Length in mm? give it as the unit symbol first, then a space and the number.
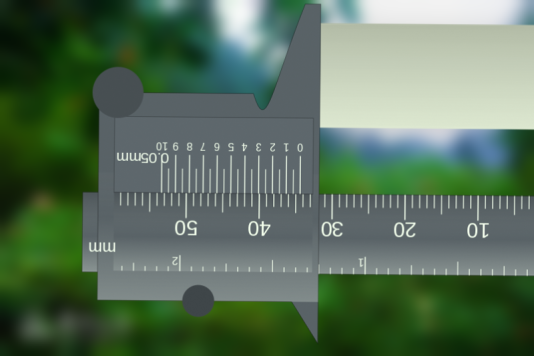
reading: mm 34.4
